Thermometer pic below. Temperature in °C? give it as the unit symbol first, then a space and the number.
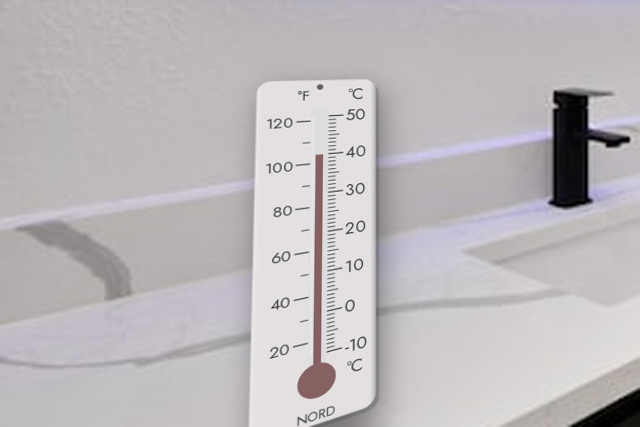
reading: °C 40
